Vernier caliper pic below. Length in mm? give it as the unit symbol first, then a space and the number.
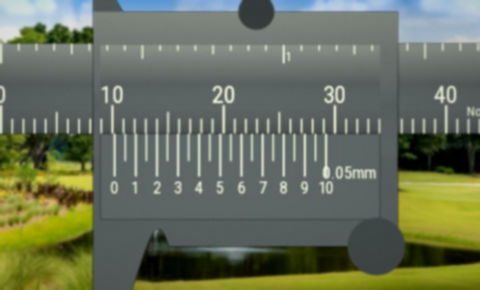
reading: mm 10.2
